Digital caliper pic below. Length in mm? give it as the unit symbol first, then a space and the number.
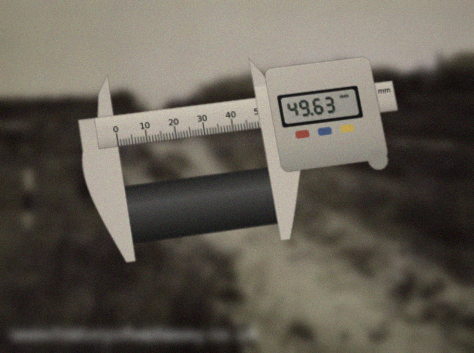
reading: mm 49.63
